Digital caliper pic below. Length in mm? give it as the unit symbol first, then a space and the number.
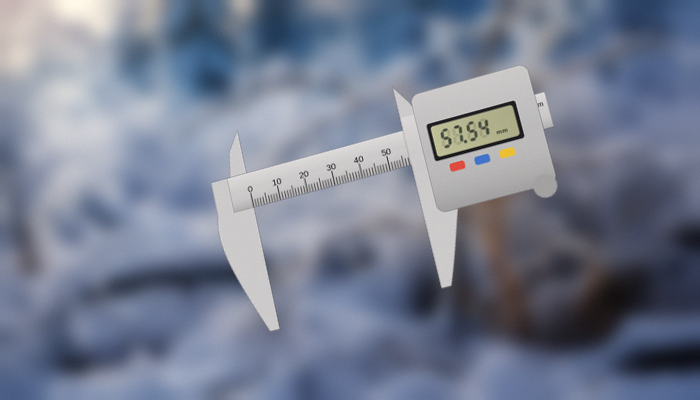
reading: mm 57.54
